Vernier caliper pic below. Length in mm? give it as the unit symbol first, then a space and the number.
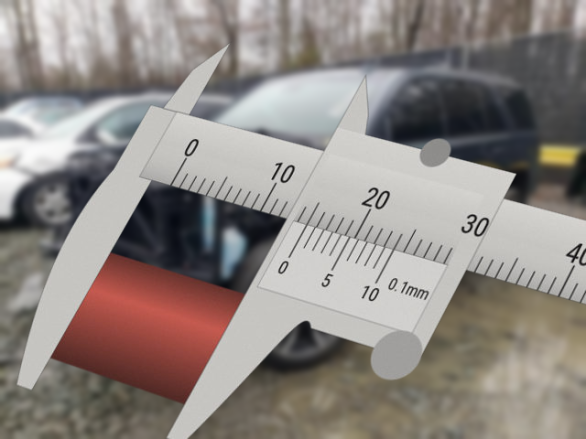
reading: mm 15.0
